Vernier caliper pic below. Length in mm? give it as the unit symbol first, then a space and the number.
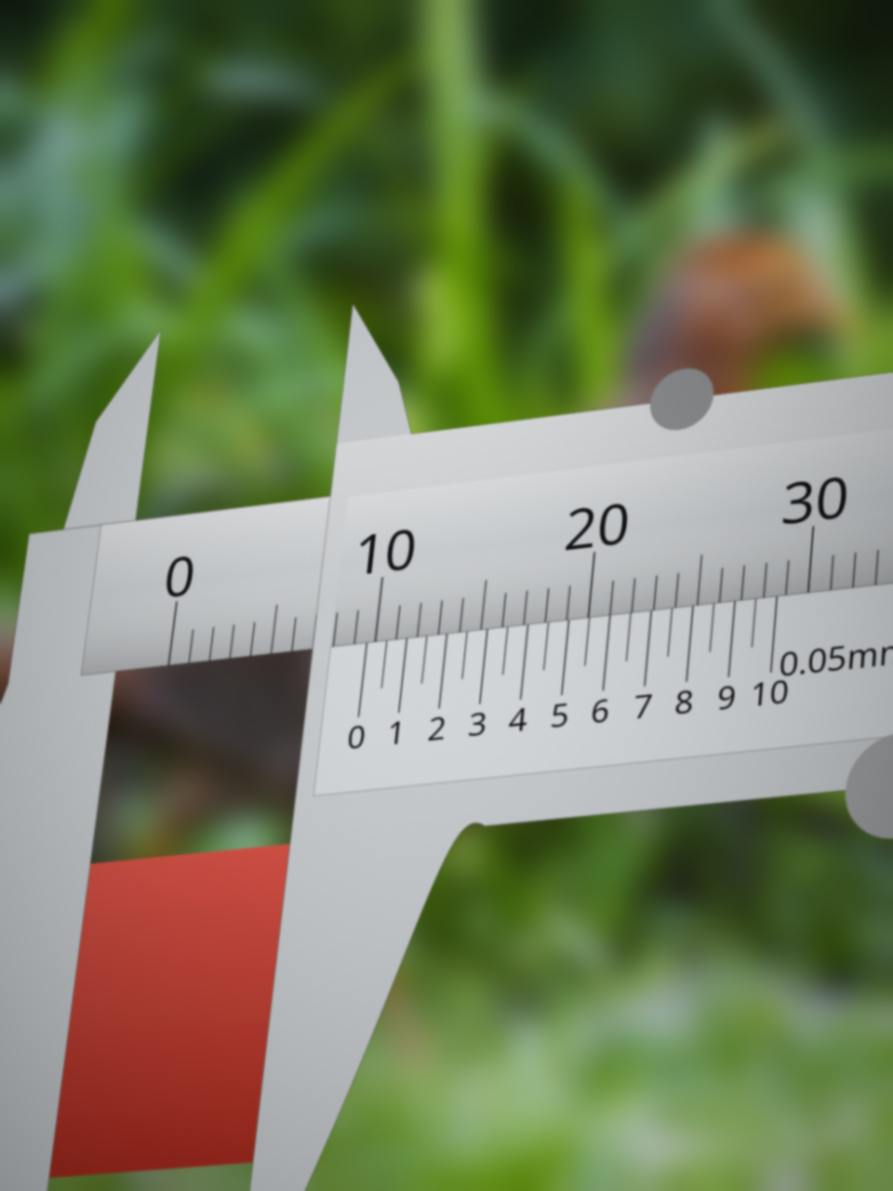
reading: mm 9.6
